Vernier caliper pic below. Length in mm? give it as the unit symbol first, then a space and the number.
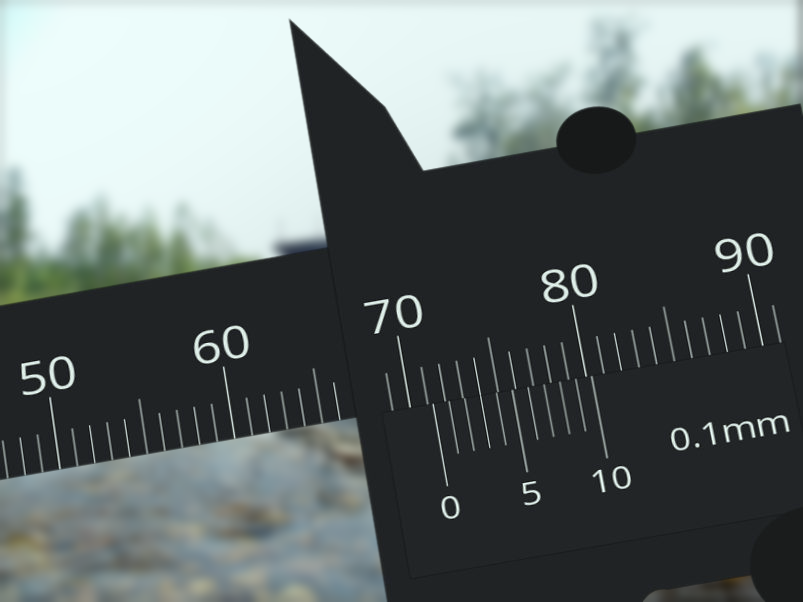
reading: mm 71.3
